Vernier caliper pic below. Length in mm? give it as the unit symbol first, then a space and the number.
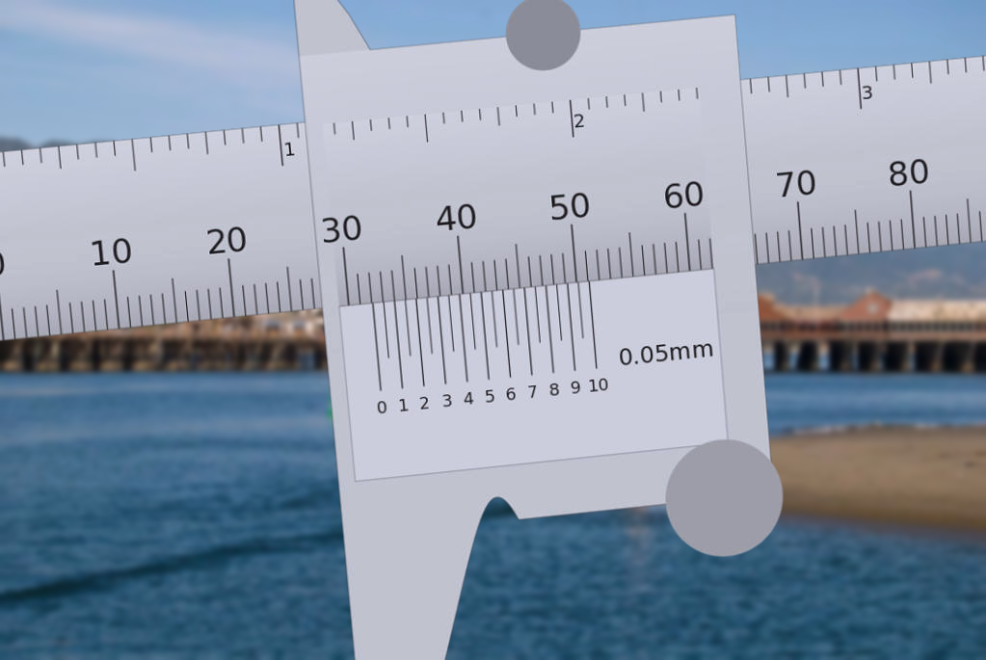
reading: mm 32.1
